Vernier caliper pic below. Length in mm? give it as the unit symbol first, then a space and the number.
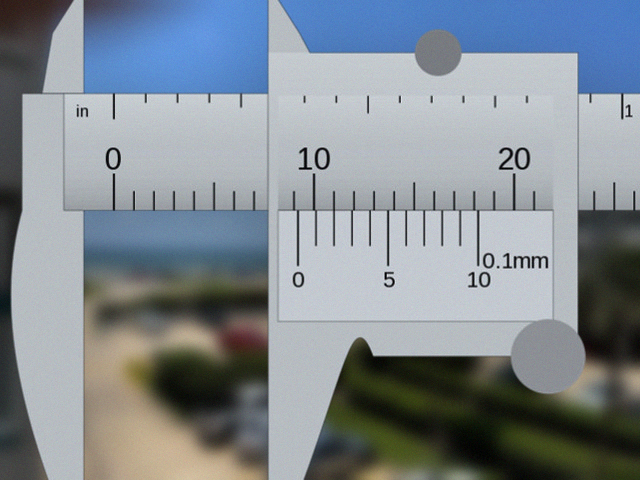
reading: mm 9.2
